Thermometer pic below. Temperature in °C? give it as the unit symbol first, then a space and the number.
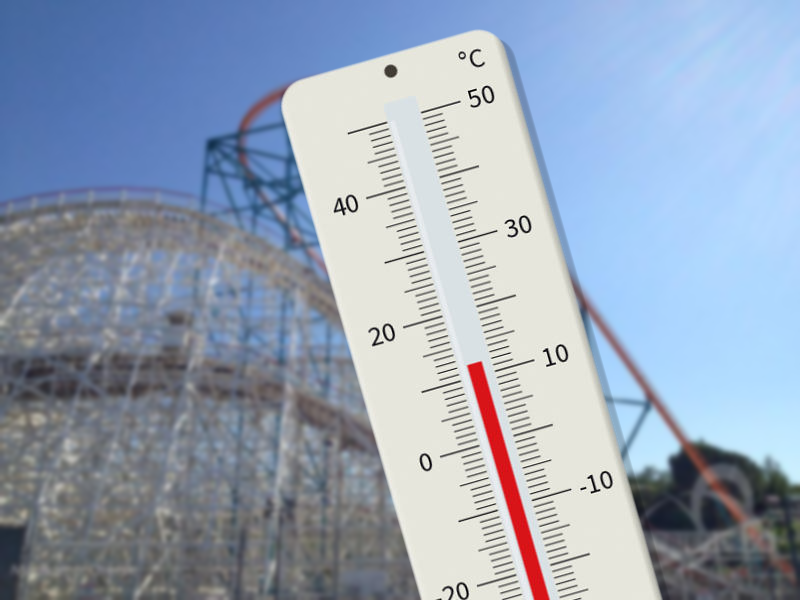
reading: °C 12
